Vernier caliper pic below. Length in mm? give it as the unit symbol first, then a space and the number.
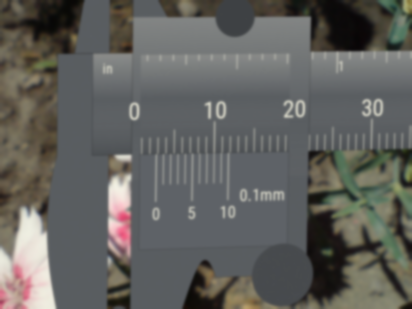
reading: mm 2.8
